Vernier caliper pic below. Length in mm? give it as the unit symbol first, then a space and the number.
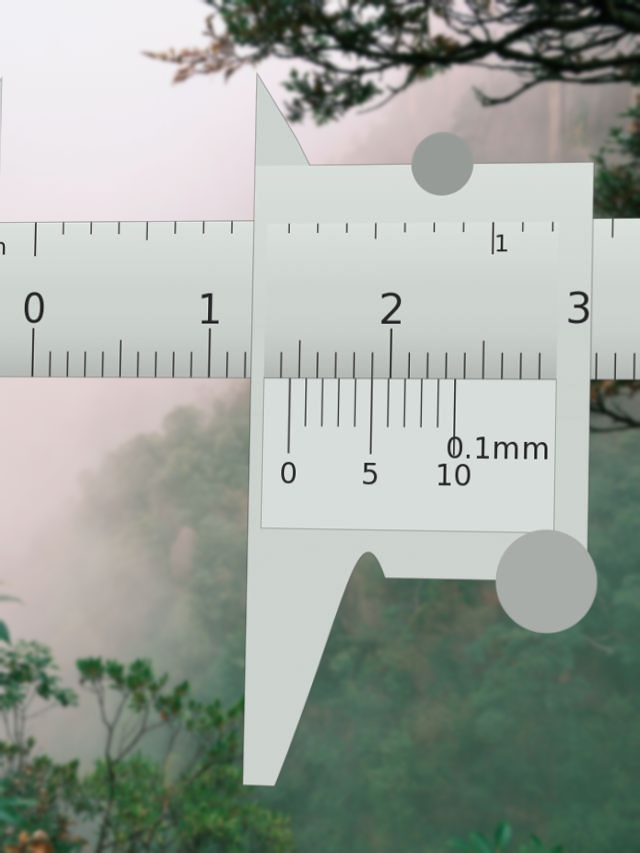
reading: mm 14.5
